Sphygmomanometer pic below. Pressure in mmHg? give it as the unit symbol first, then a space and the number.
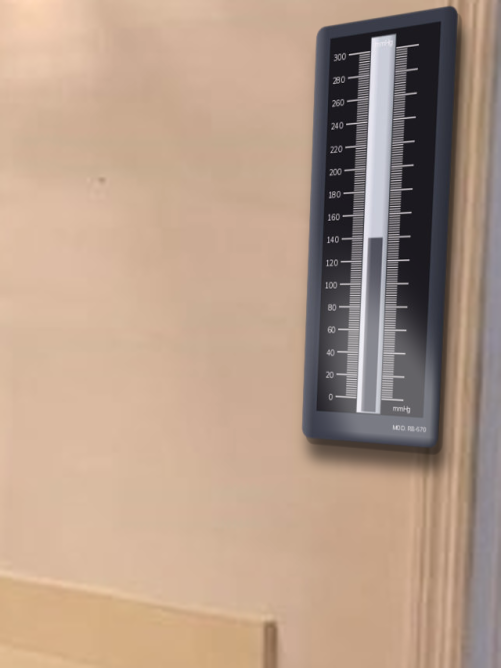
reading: mmHg 140
